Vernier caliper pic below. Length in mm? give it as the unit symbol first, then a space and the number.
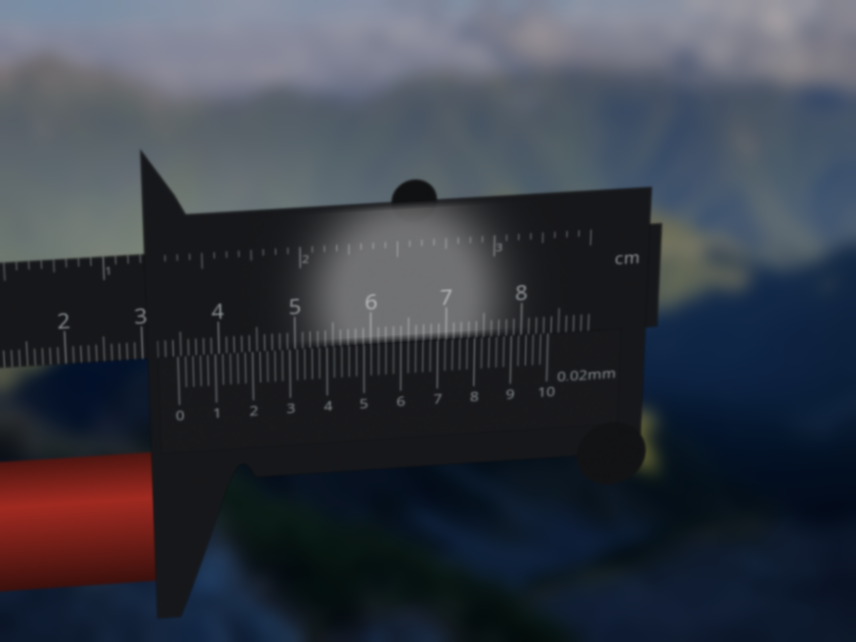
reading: mm 34.6
